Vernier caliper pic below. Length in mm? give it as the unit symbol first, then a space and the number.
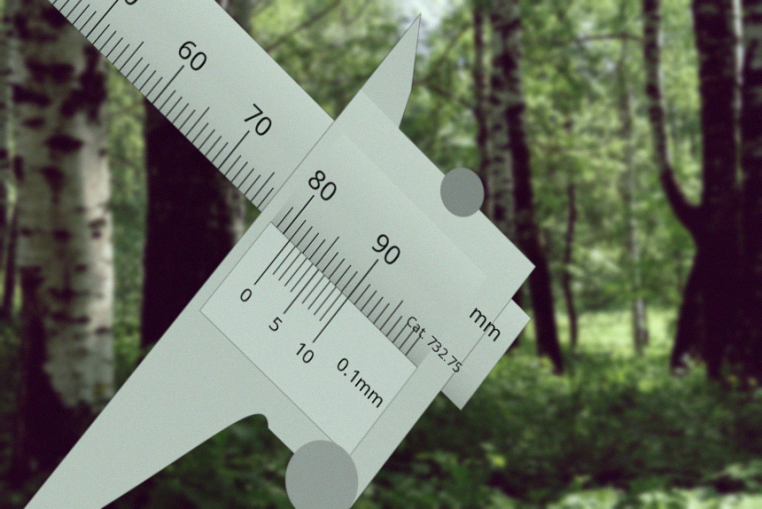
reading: mm 81.0
